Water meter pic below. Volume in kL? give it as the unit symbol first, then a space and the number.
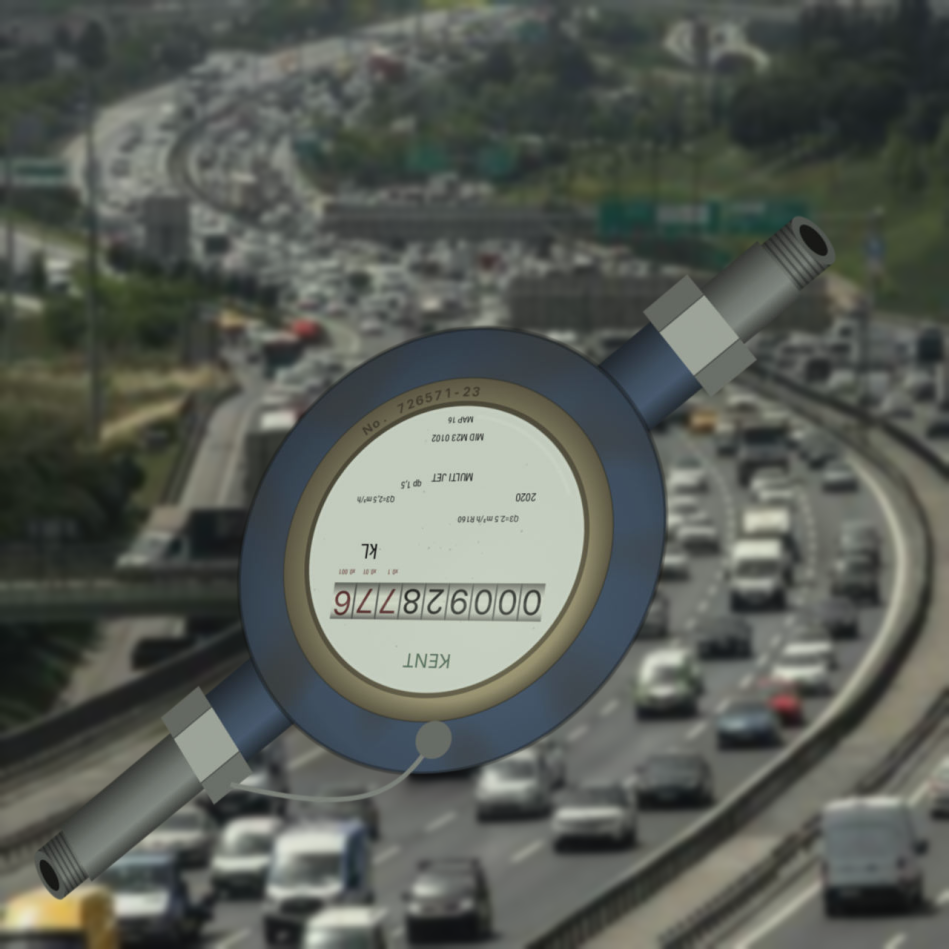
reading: kL 928.776
